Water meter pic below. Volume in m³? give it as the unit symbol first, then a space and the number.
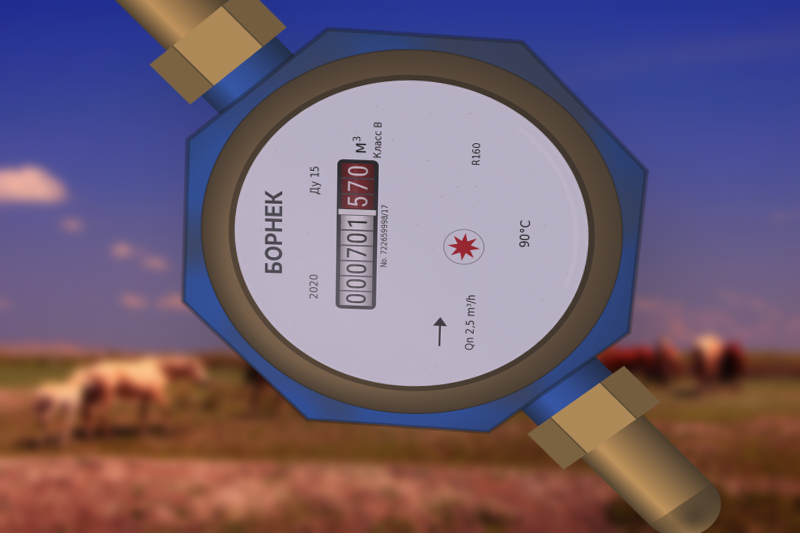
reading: m³ 701.570
